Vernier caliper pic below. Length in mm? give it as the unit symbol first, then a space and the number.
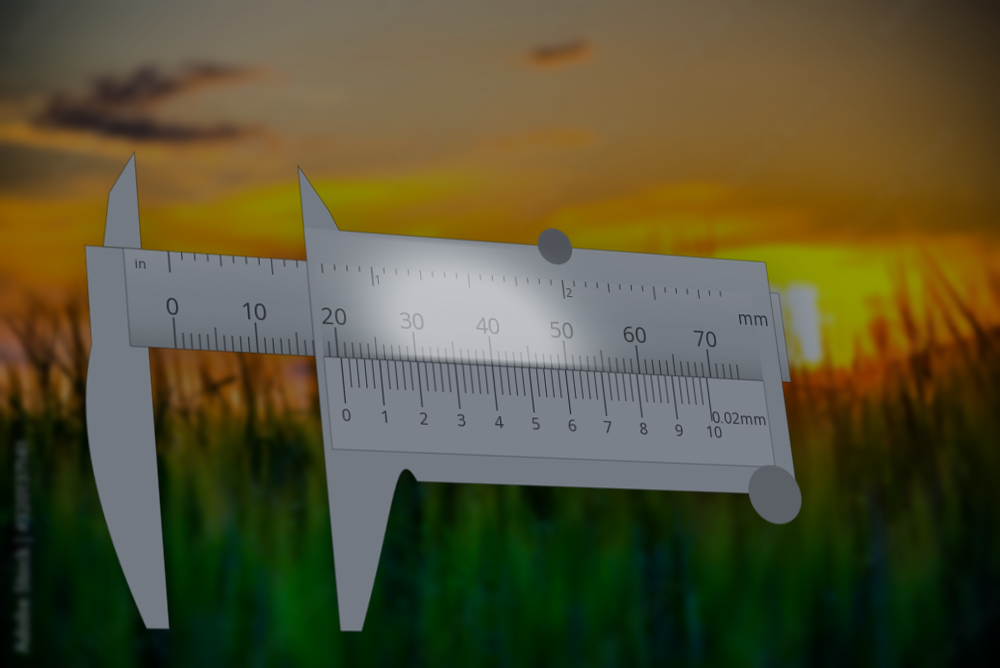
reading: mm 20.4
